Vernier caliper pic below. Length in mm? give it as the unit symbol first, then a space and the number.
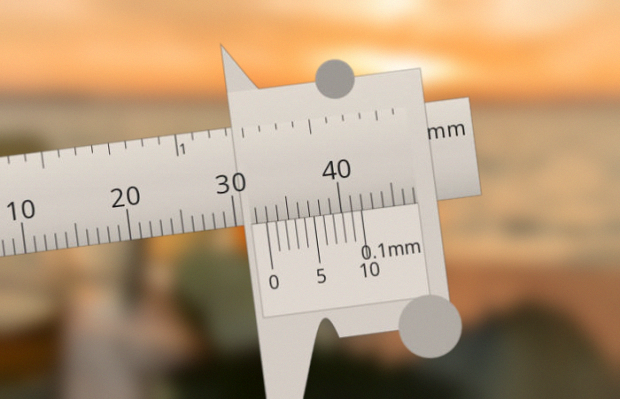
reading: mm 32.9
